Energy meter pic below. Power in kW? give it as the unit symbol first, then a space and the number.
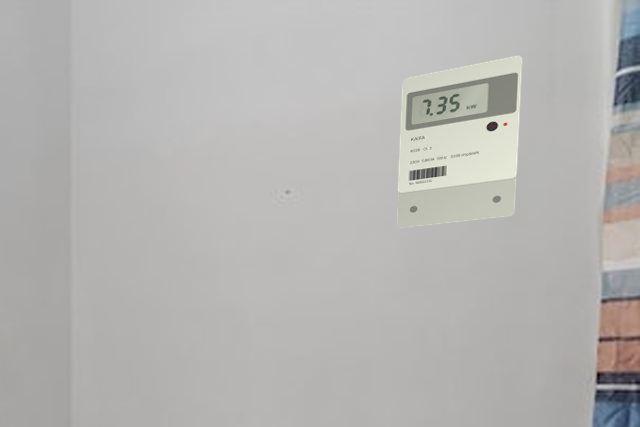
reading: kW 7.35
